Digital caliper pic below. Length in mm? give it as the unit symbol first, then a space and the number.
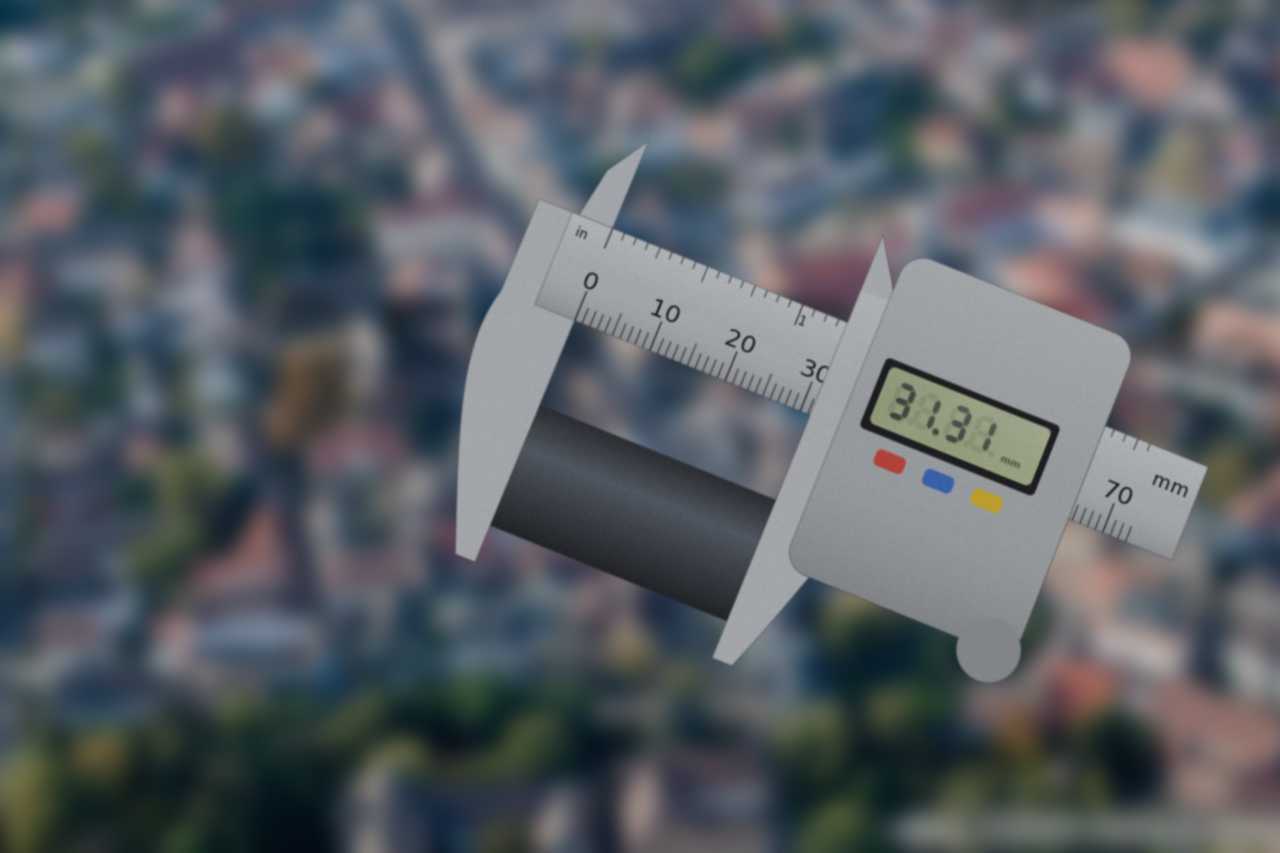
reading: mm 31.31
